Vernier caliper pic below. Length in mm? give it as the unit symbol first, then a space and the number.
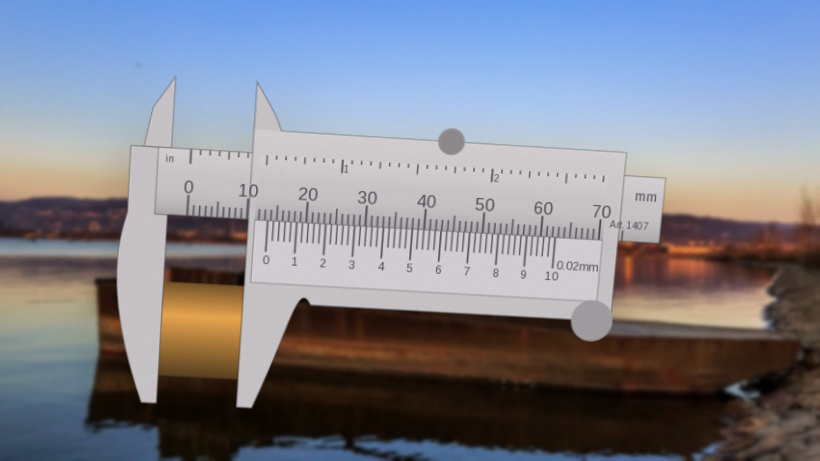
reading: mm 13.5
